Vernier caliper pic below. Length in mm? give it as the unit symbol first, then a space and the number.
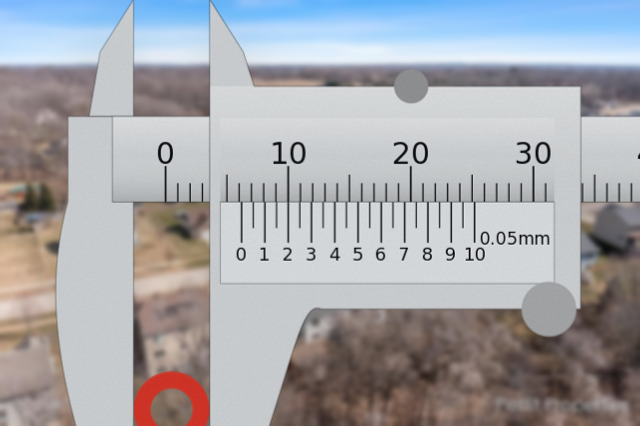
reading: mm 6.2
